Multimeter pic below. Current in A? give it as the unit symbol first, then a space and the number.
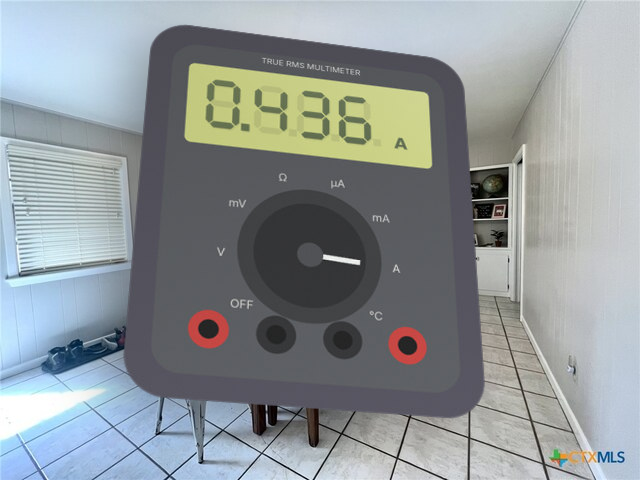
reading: A 0.436
